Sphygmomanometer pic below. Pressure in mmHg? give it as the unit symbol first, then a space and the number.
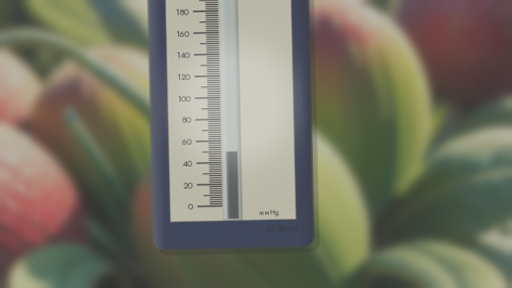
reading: mmHg 50
